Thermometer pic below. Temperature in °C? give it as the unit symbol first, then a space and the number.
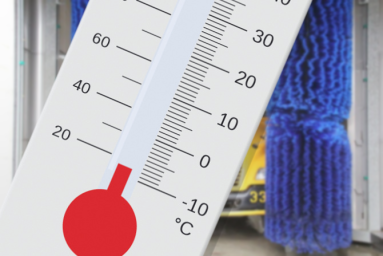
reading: °C -8
